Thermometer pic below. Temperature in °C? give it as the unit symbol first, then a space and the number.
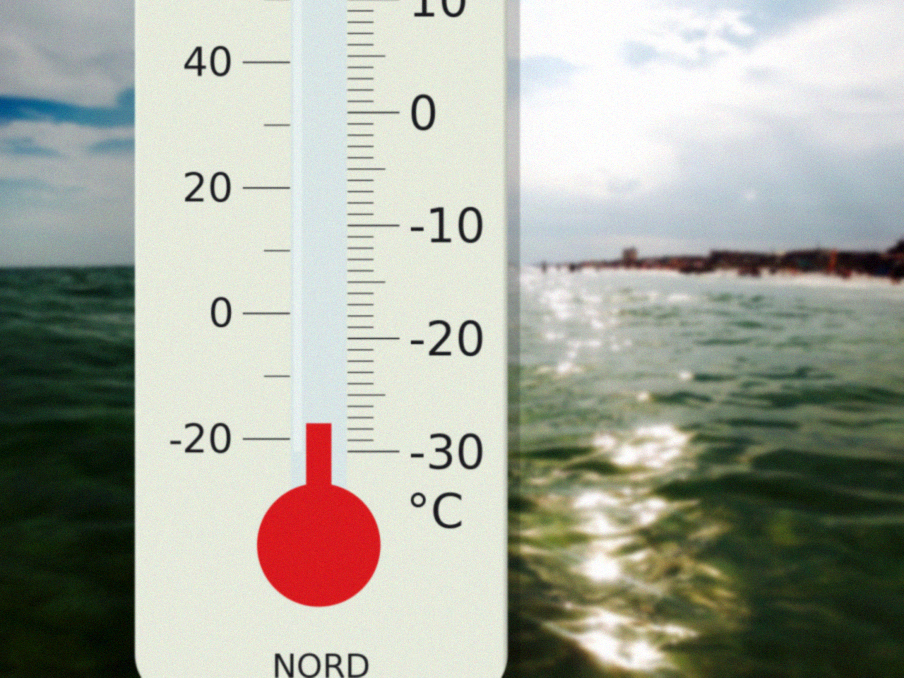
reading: °C -27.5
